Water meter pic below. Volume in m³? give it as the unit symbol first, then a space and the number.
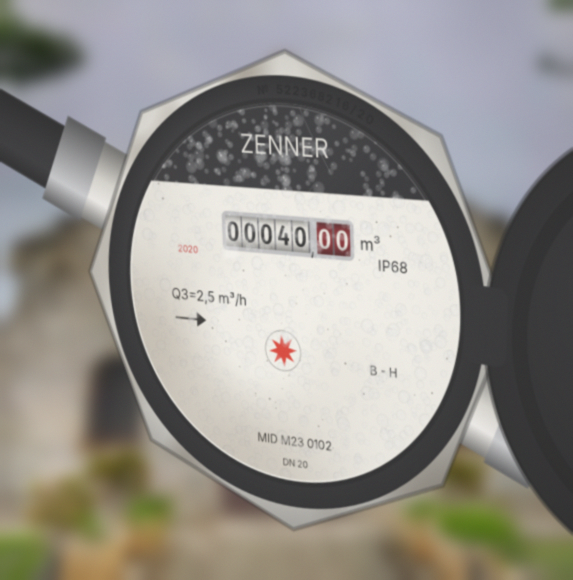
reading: m³ 40.00
